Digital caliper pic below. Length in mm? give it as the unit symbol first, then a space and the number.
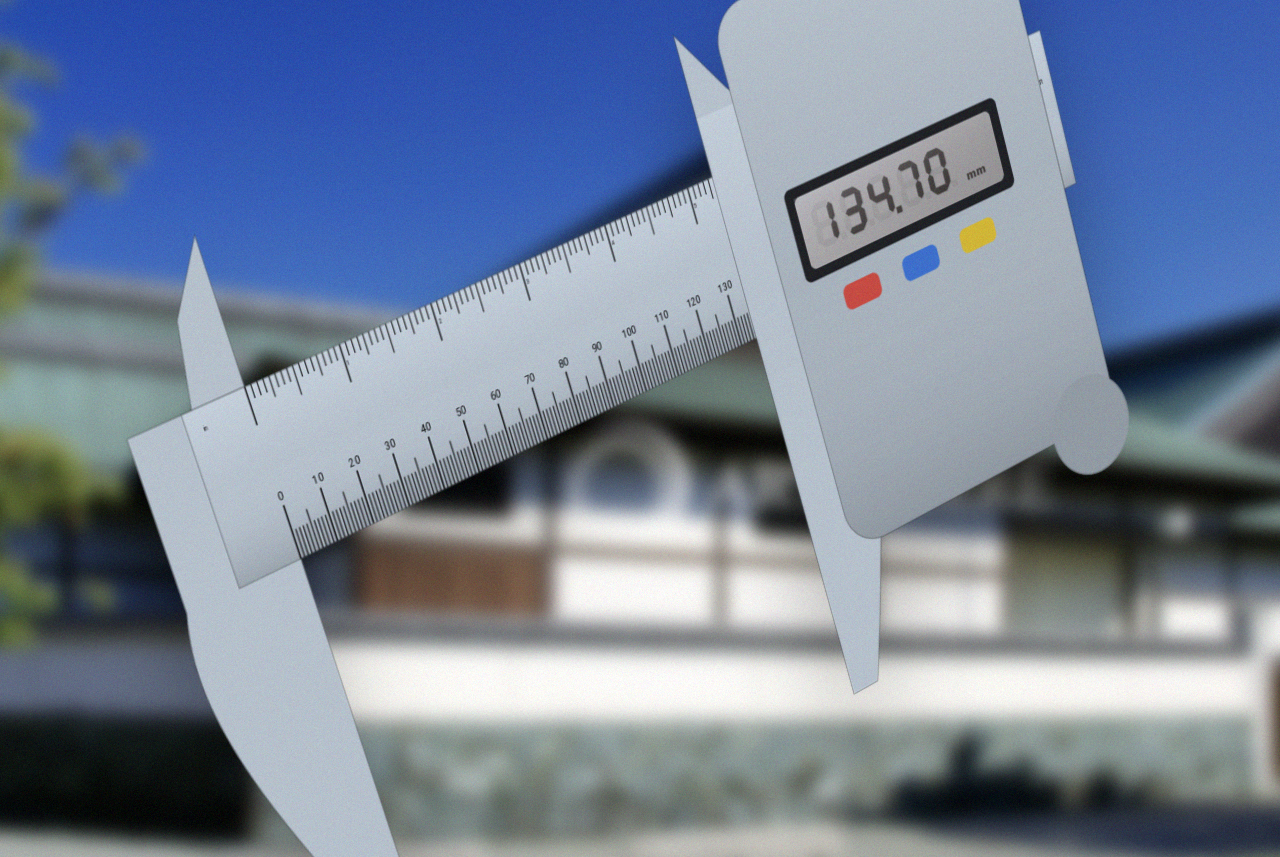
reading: mm 134.70
